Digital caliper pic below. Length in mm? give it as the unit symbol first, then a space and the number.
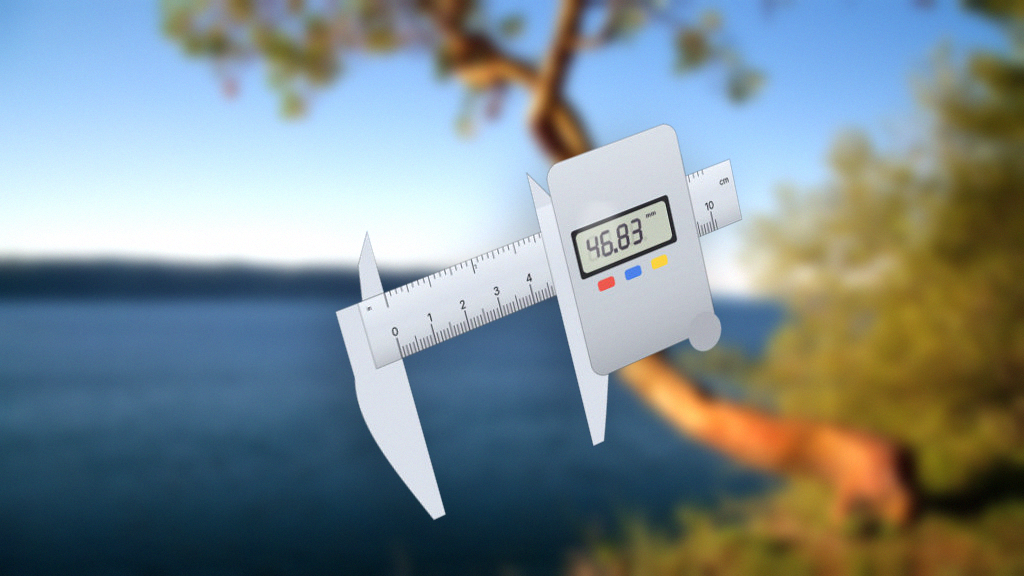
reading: mm 46.83
